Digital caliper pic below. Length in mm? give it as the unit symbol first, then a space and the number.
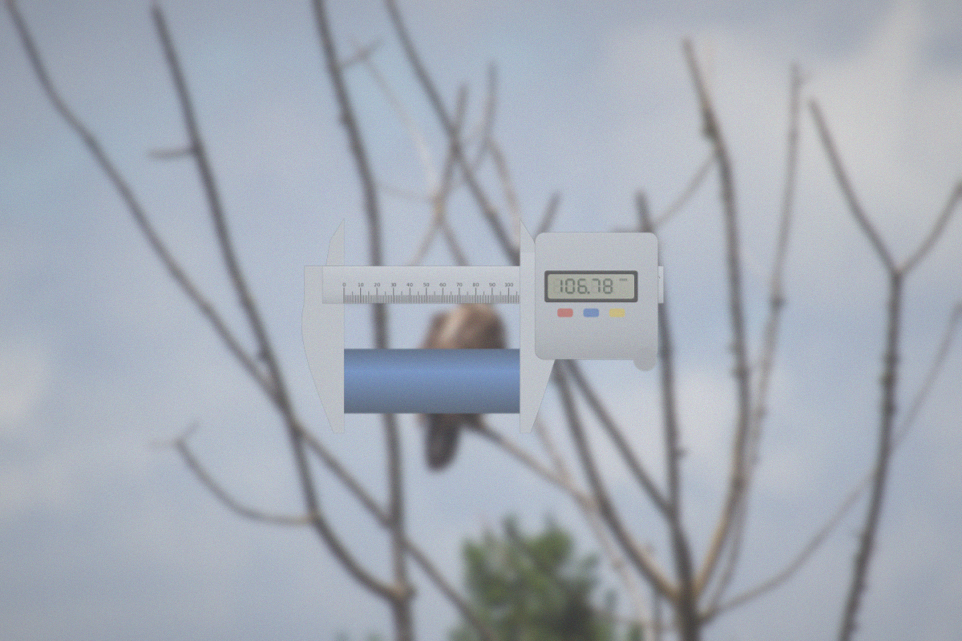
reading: mm 106.78
